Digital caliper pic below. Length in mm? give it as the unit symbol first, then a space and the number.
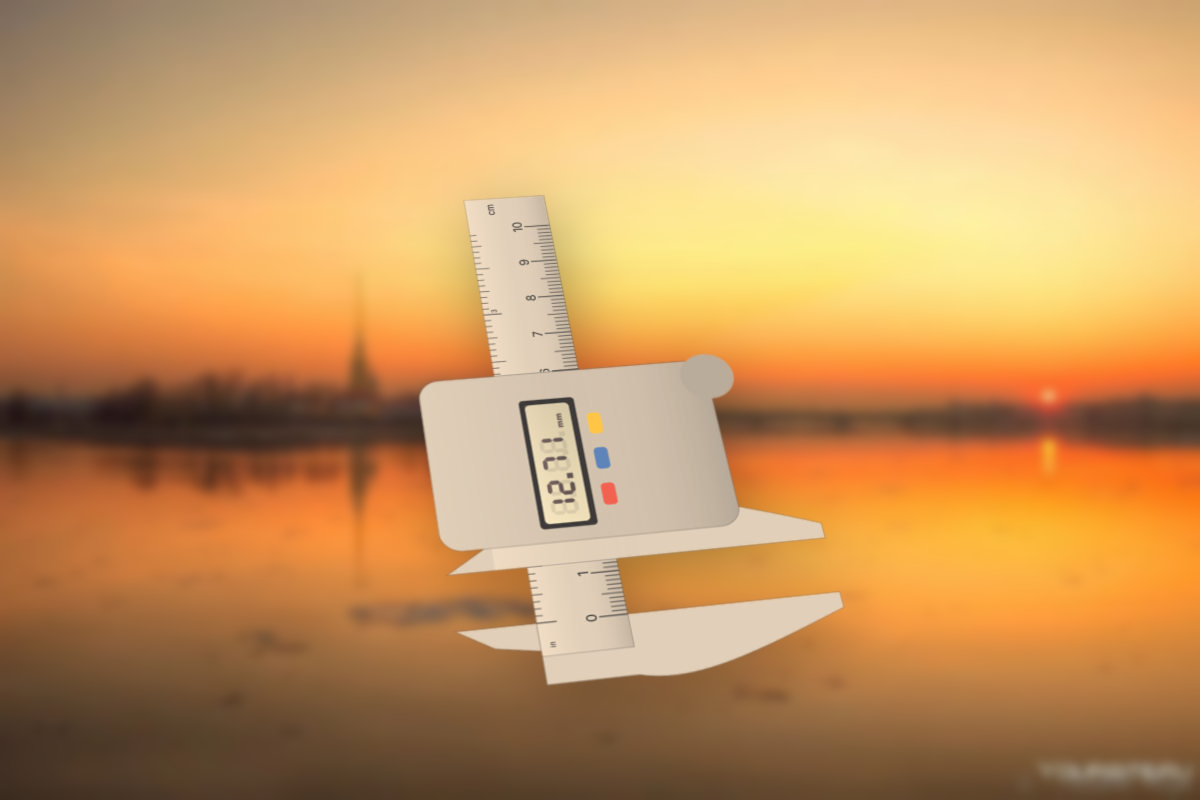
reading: mm 12.71
